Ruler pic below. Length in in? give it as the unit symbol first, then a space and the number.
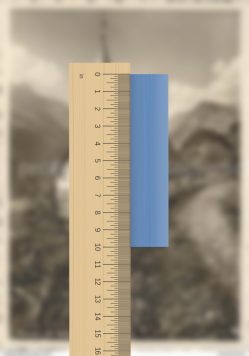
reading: in 10
